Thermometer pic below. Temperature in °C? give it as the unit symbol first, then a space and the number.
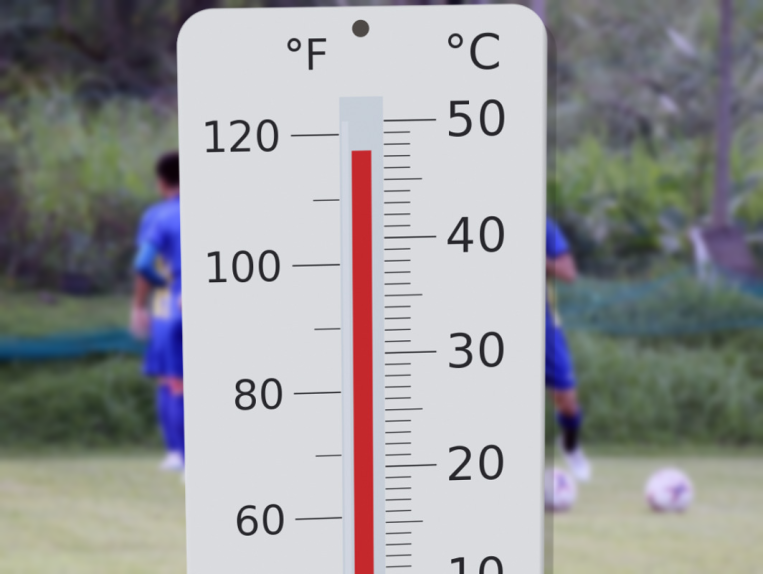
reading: °C 47.5
